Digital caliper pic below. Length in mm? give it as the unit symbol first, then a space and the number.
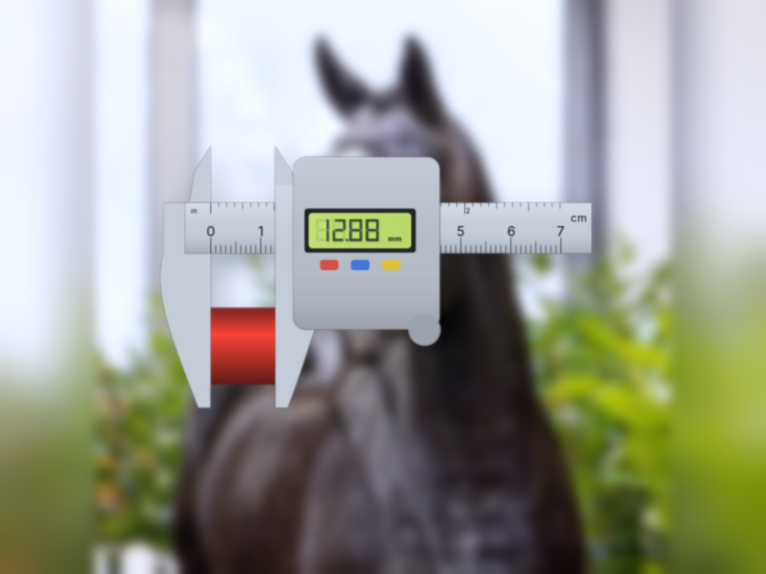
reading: mm 12.88
